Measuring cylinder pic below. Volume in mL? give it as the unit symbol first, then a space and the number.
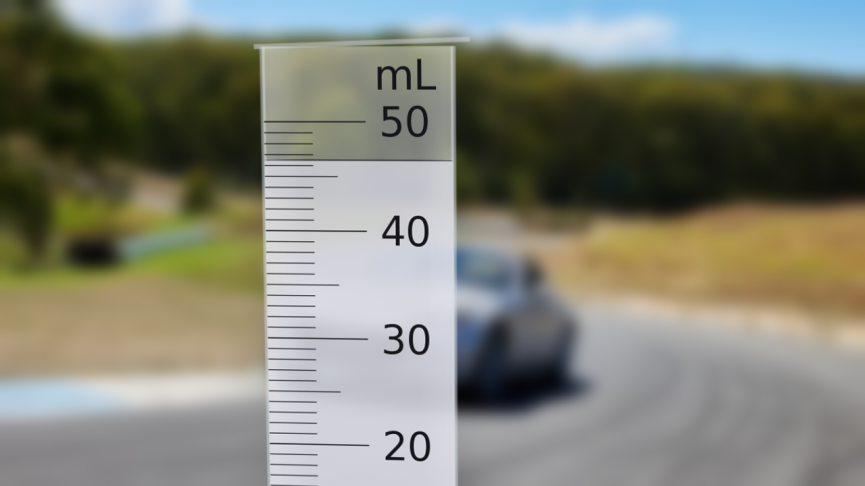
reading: mL 46.5
